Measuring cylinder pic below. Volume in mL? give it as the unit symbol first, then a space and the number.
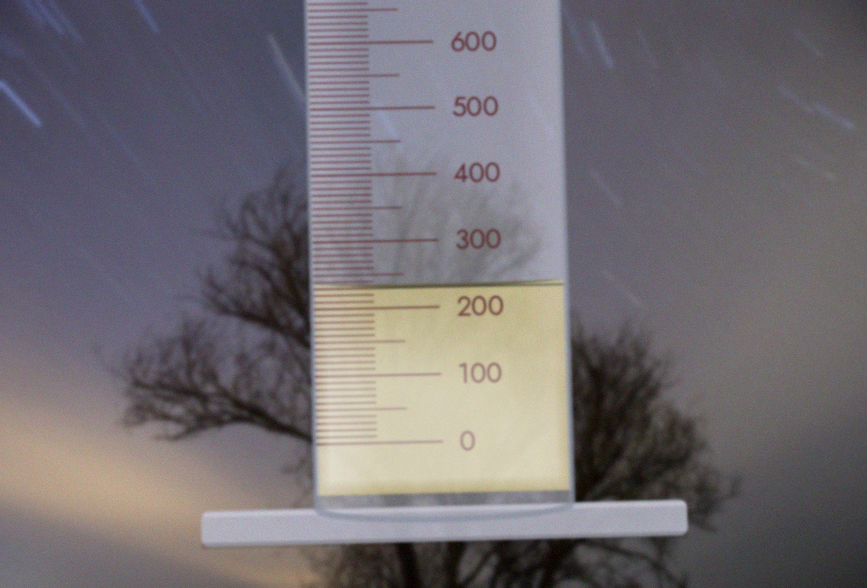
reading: mL 230
